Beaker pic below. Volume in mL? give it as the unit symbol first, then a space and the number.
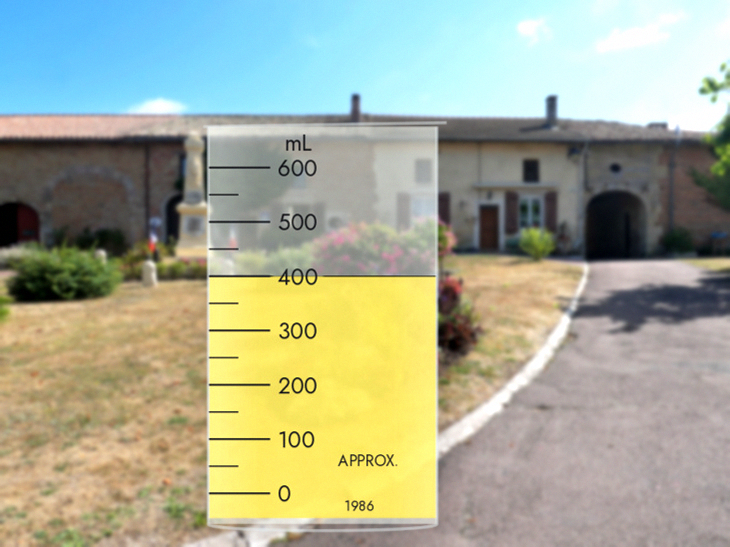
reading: mL 400
